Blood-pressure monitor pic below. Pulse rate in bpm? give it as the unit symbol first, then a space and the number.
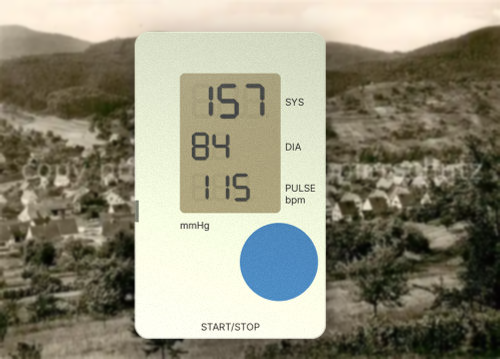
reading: bpm 115
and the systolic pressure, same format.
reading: mmHg 157
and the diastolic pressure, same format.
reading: mmHg 84
